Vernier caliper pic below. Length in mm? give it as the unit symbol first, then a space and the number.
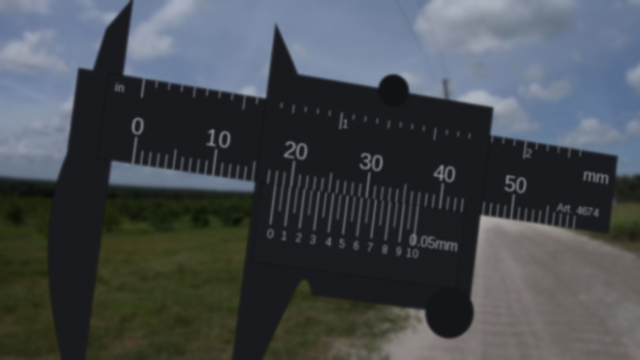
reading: mm 18.0
